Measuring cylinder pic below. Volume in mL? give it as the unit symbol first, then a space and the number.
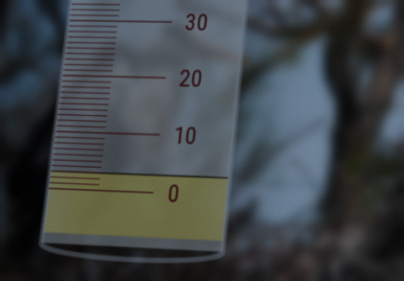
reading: mL 3
